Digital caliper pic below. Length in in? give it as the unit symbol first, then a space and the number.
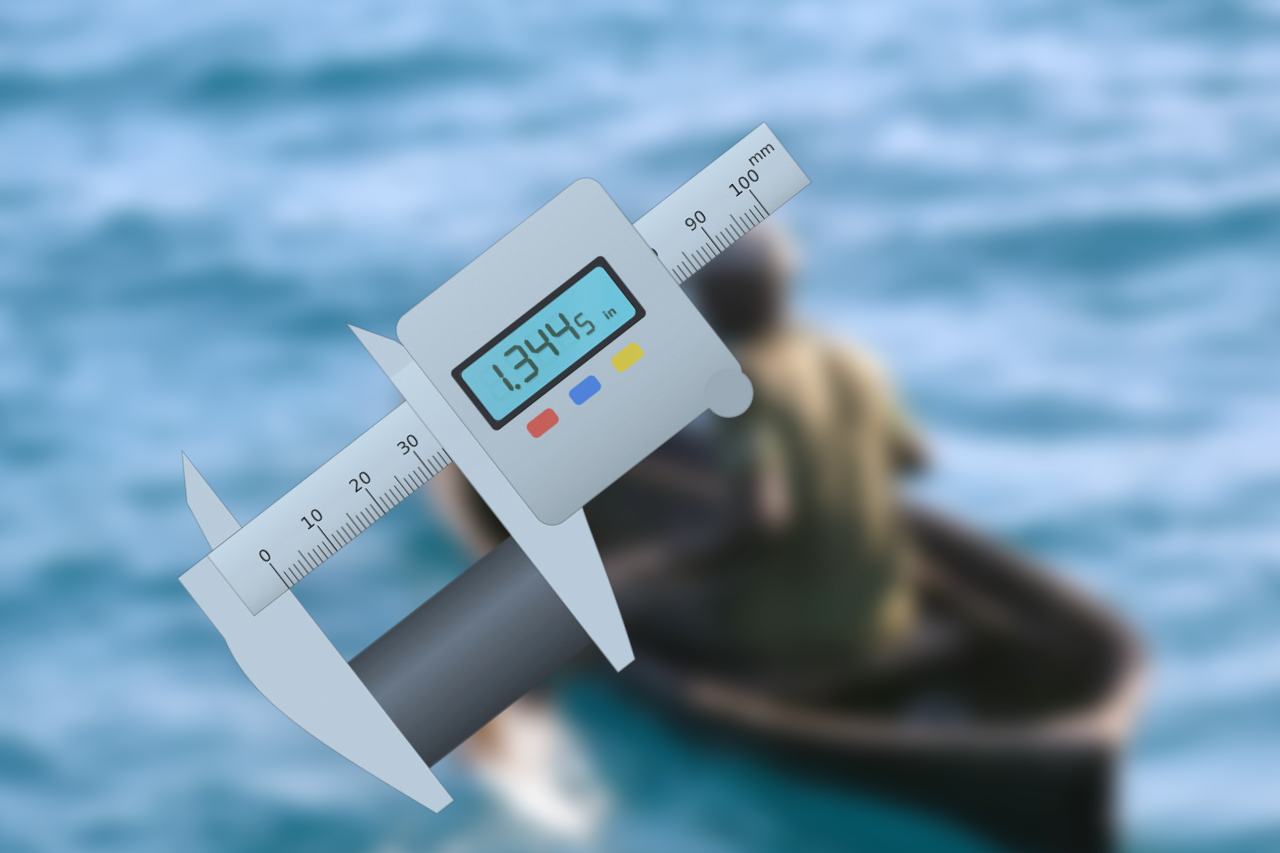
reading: in 1.3445
